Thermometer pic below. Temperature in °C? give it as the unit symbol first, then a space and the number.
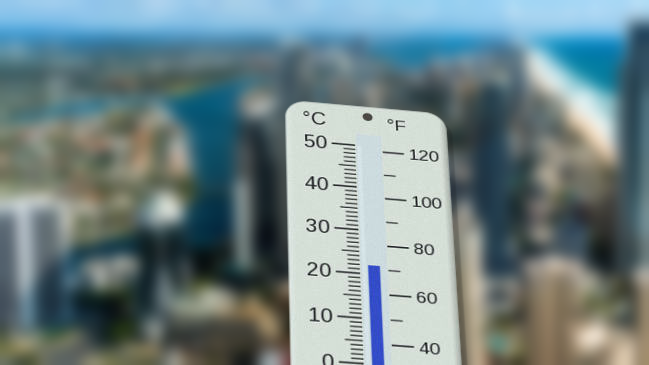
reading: °C 22
